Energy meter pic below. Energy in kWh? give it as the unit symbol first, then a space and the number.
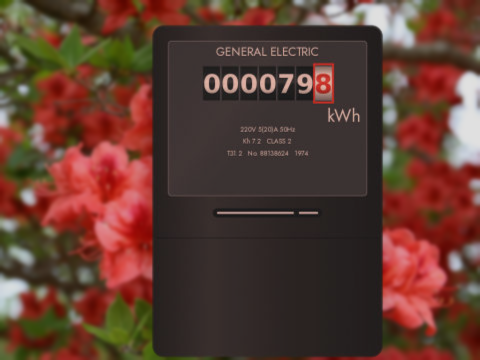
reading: kWh 79.8
